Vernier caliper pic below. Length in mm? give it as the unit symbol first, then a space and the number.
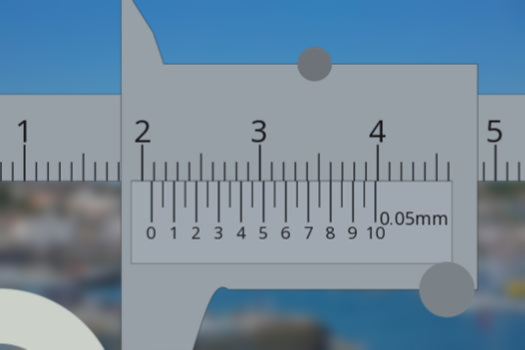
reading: mm 20.8
